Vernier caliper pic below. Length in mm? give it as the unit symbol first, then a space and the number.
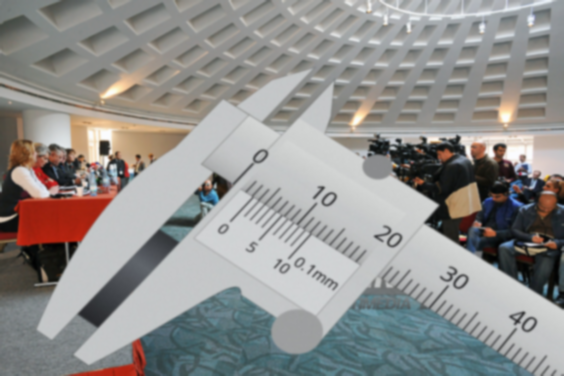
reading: mm 3.2
